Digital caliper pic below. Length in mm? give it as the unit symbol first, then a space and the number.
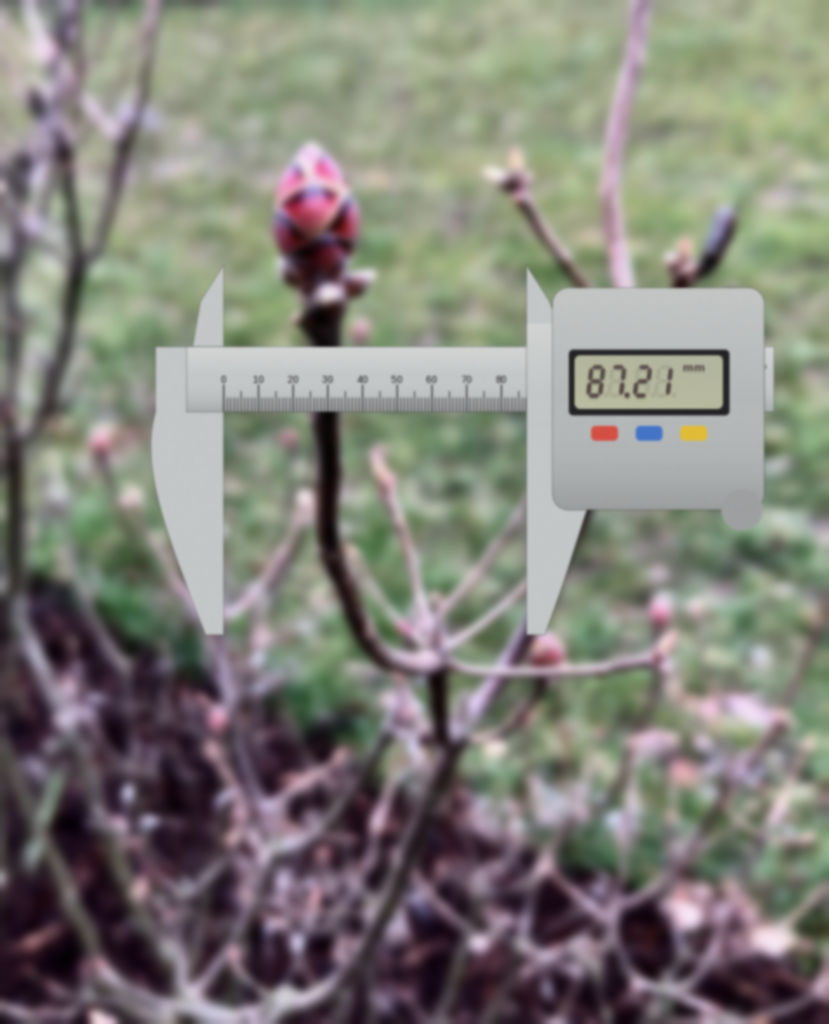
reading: mm 87.21
